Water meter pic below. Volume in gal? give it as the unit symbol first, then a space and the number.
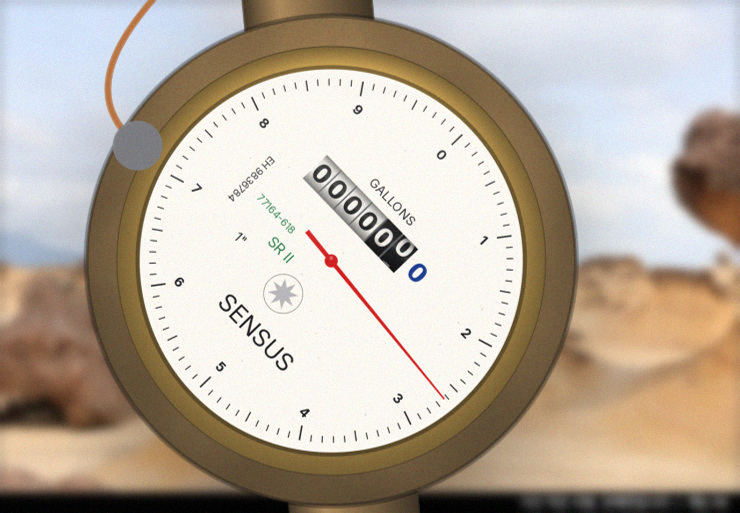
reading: gal 2.6
